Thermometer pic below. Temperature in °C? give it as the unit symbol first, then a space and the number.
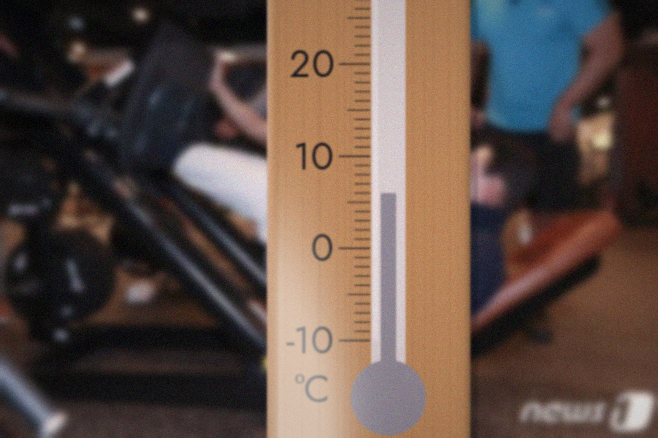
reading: °C 6
